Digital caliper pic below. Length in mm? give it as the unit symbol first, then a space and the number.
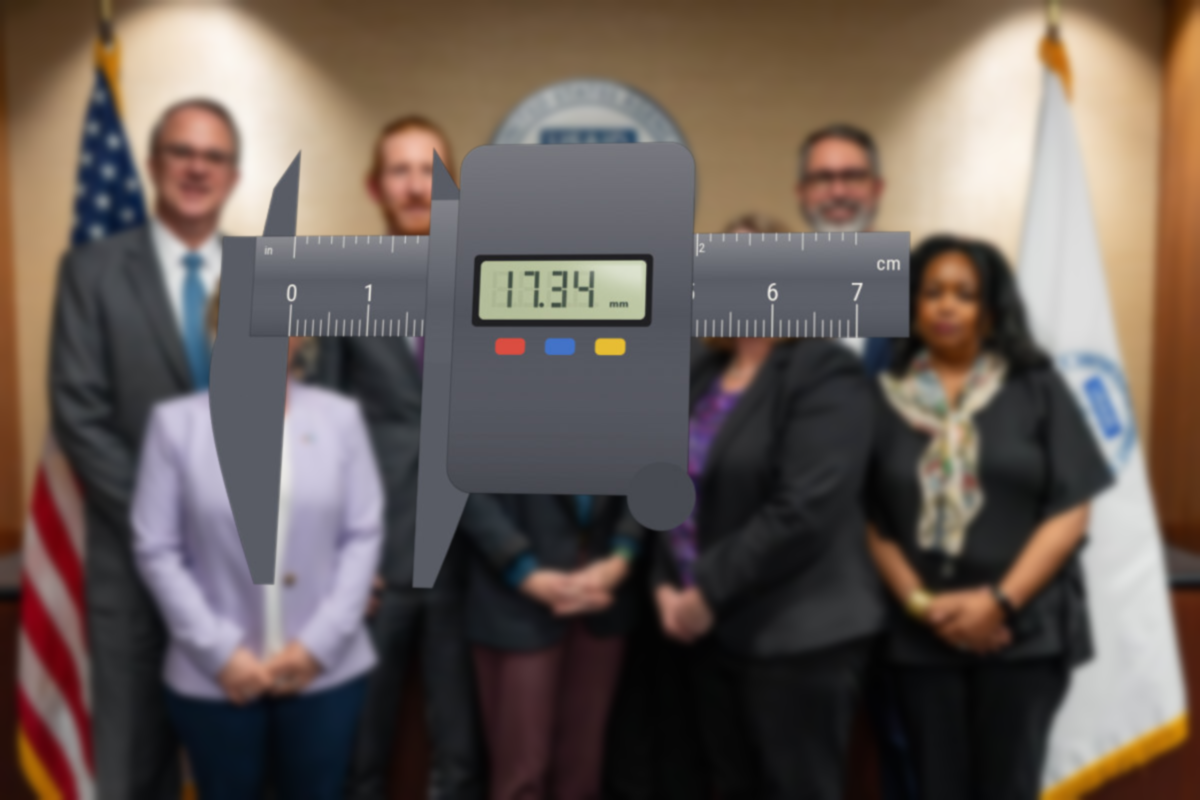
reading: mm 17.34
